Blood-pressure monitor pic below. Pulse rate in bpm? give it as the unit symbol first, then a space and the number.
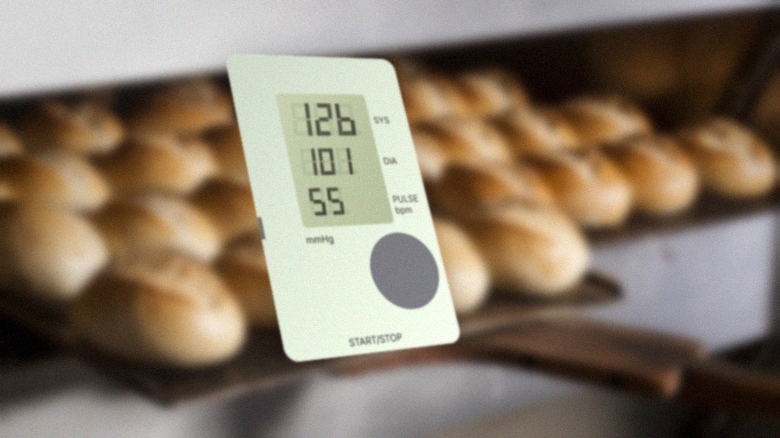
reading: bpm 55
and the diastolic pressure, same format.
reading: mmHg 101
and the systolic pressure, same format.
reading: mmHg 126
